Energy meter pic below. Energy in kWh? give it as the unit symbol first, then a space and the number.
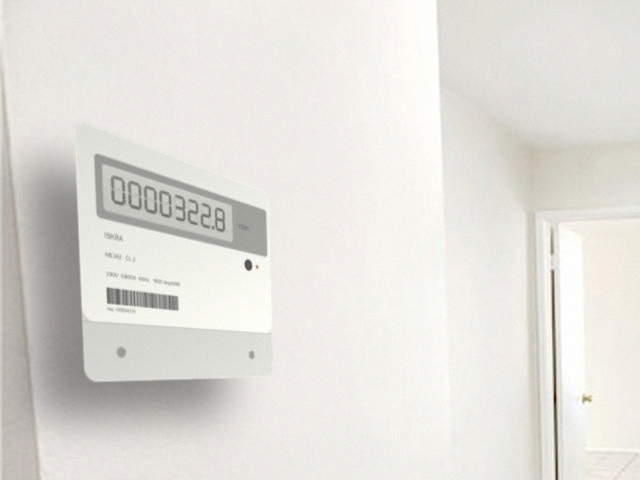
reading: kWh 322.8
